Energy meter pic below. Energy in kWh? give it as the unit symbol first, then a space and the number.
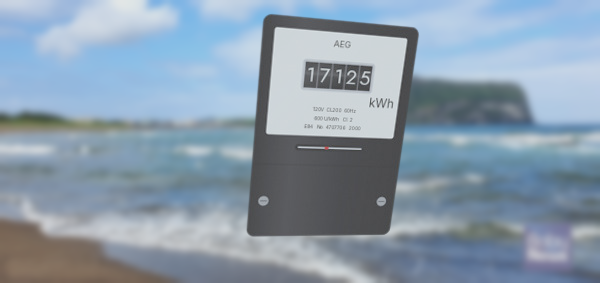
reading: kWh 17125
